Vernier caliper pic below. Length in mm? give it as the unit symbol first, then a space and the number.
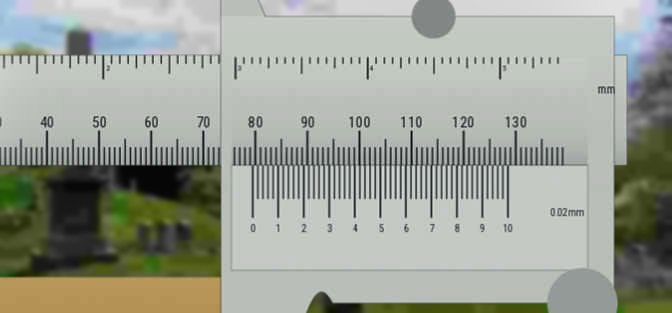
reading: mm 79.5
